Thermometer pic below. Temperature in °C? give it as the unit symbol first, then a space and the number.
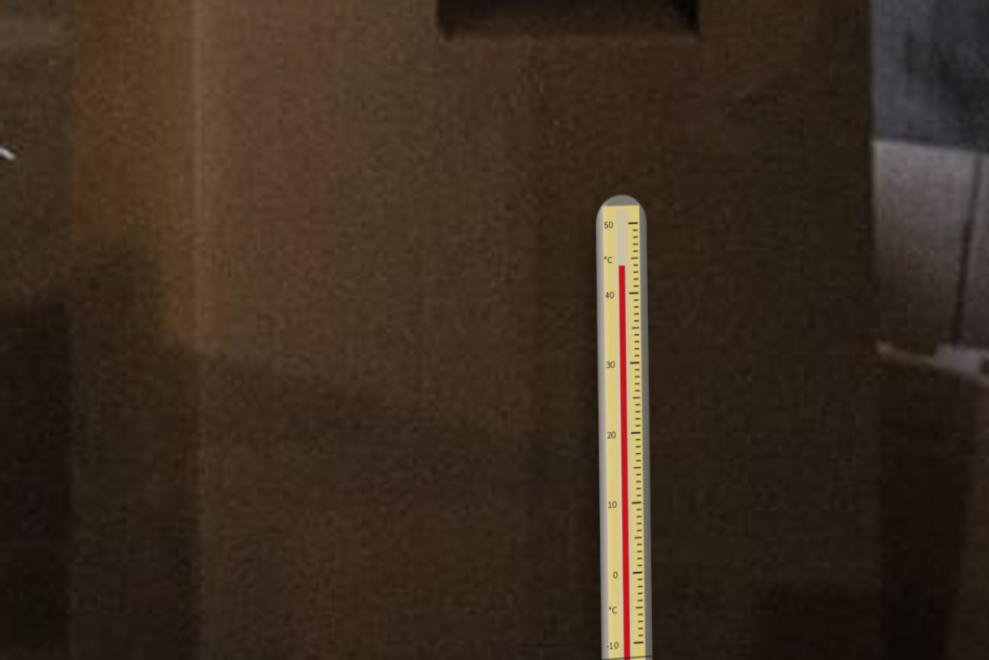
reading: °C 44
